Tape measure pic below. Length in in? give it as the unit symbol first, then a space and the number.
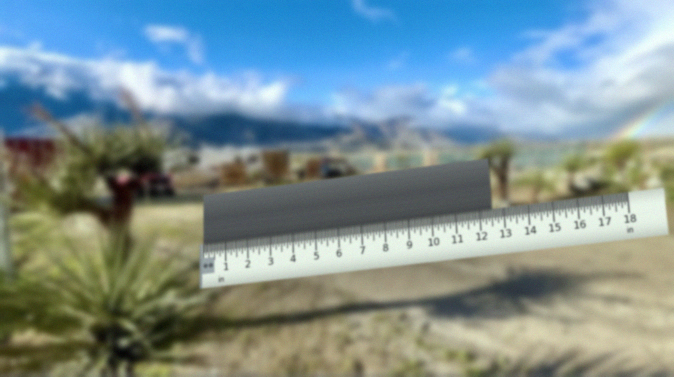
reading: in 12.5
